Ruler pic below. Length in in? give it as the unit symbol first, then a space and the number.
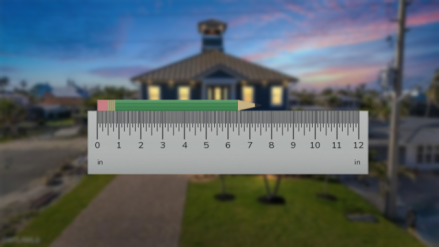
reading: in 7.5
